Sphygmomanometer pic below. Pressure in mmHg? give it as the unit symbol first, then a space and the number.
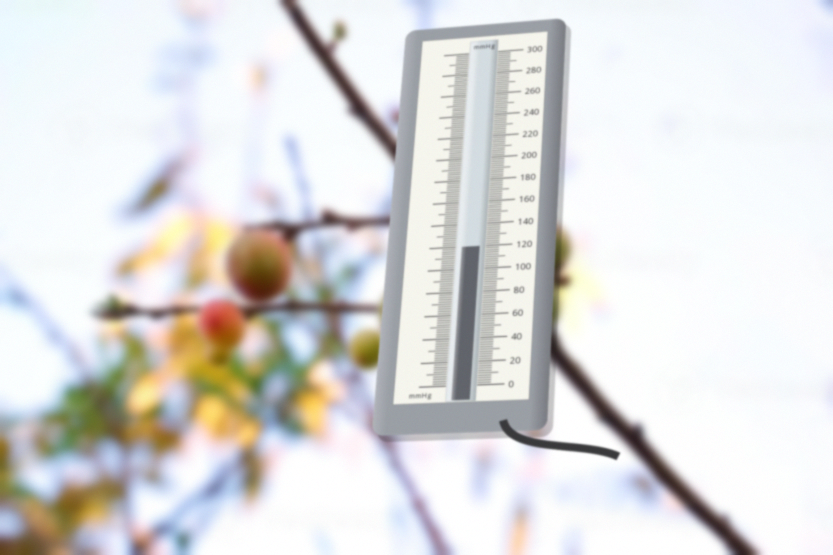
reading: mmHg 120
